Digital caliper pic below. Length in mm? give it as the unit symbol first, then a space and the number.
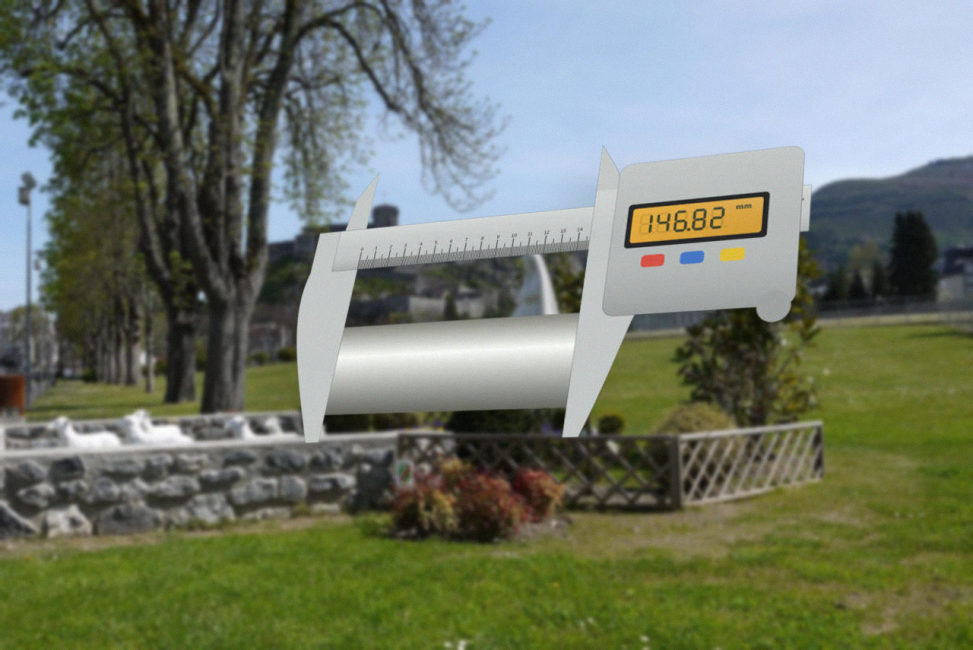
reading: mm 146.82
